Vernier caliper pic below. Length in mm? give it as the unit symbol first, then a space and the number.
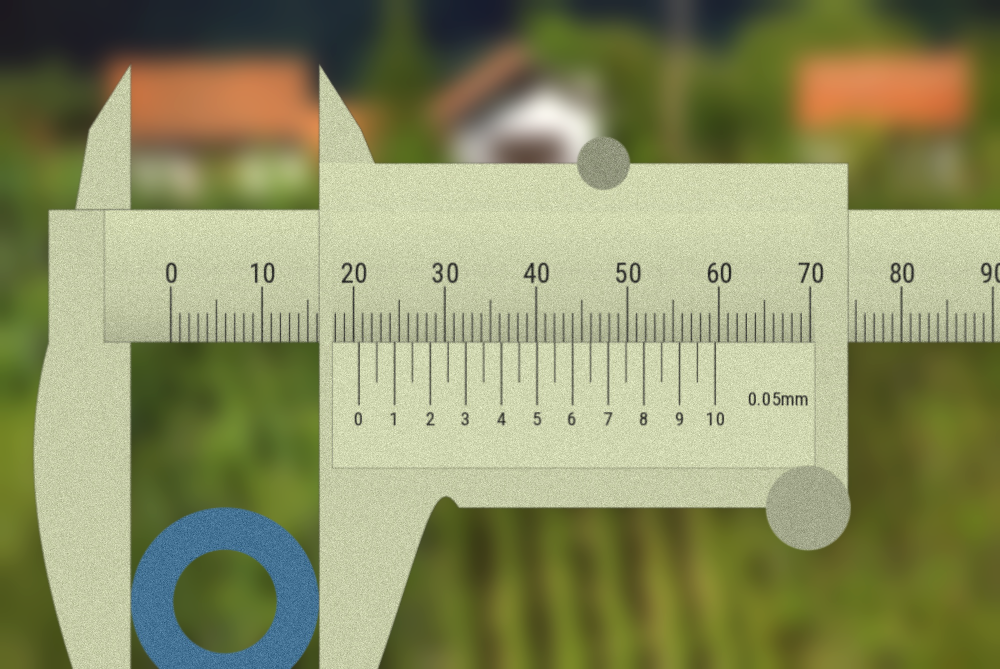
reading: mm 20.6
